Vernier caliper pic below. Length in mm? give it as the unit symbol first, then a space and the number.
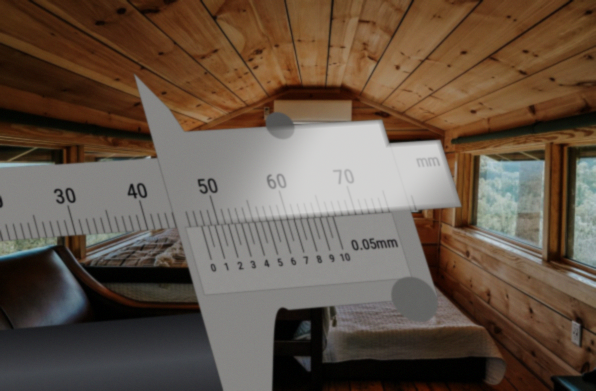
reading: mm 47.6
